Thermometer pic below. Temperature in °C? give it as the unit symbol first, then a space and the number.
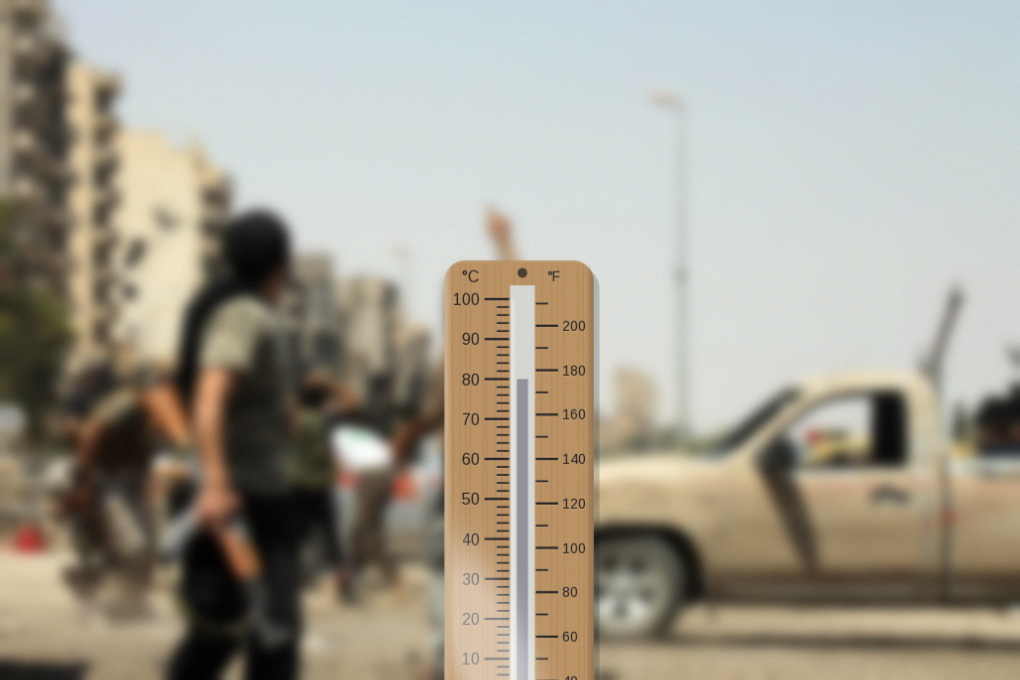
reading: °C 80
